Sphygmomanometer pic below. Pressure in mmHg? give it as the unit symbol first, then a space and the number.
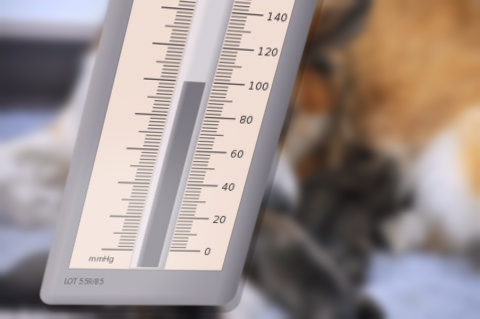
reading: mmHg 100
